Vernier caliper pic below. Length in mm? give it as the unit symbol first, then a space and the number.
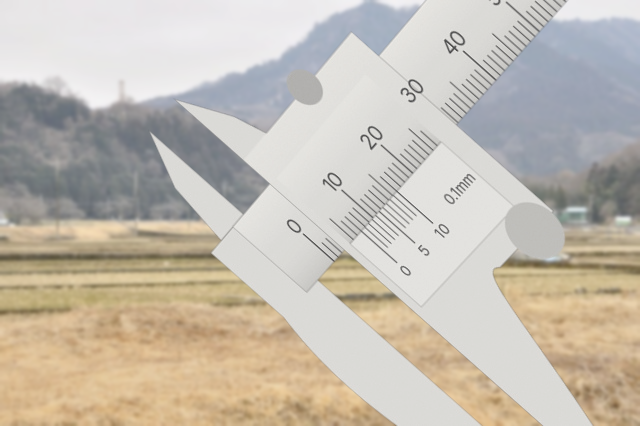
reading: mm 7.0
